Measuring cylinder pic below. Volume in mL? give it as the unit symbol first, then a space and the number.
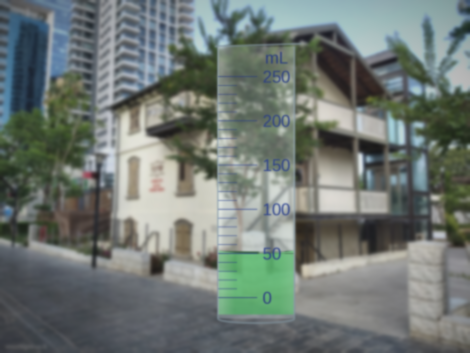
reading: mL 50
